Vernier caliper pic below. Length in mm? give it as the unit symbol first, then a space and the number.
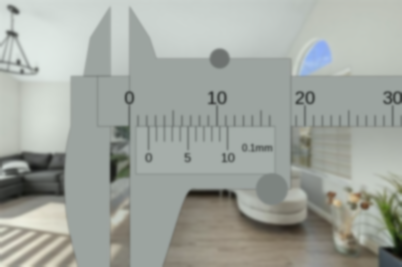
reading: mm 2.2
